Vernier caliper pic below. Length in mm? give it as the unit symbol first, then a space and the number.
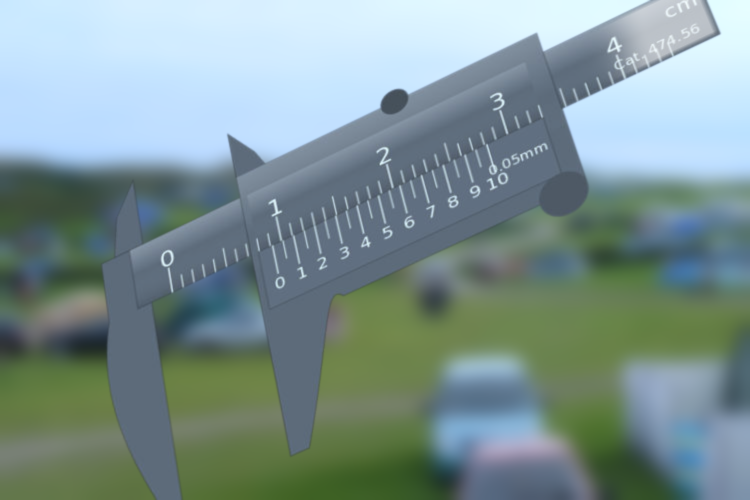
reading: mm 9.2
